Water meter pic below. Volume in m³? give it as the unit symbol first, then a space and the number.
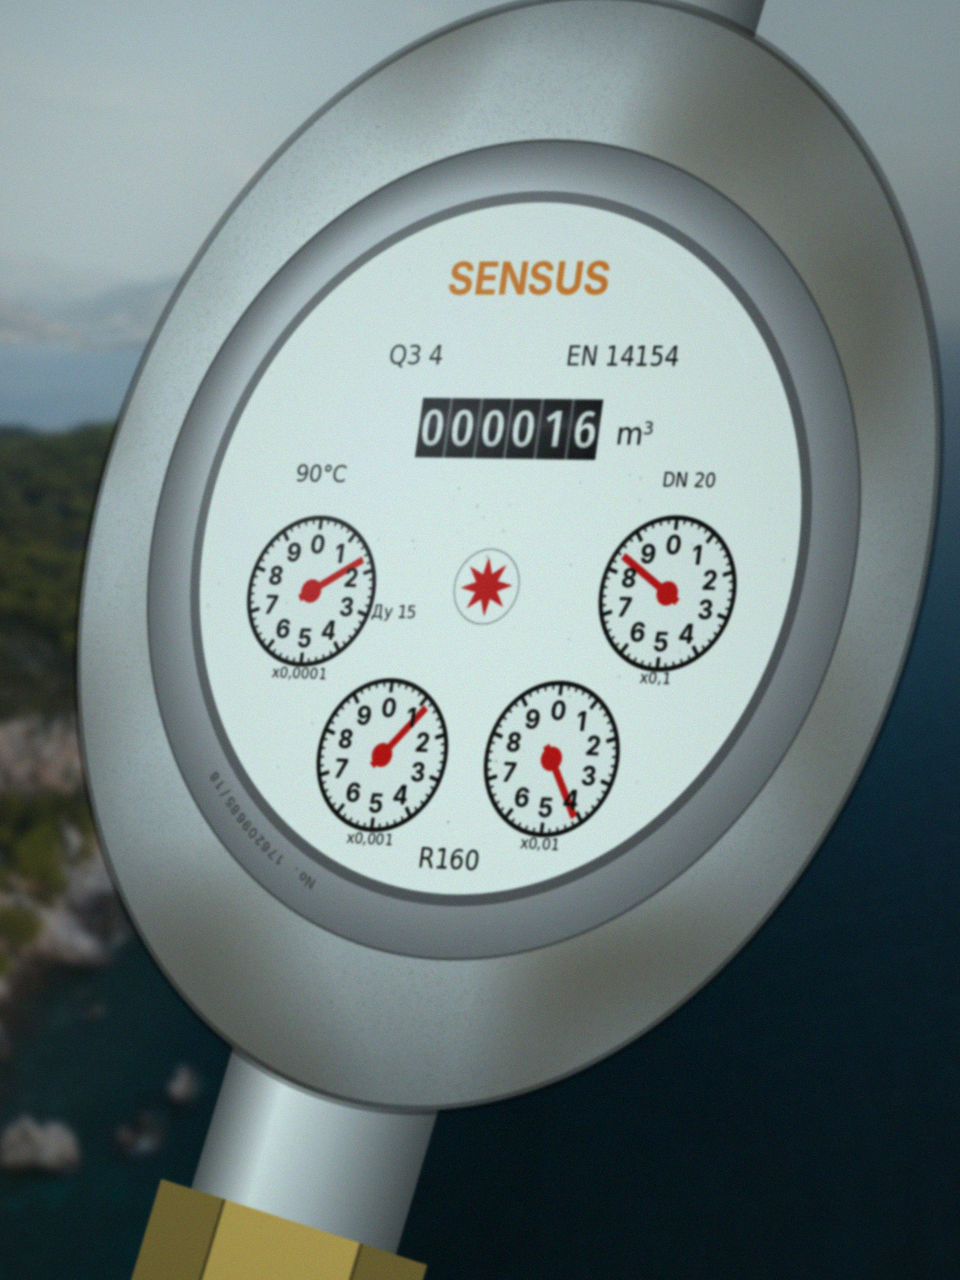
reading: m³ 16.8411
